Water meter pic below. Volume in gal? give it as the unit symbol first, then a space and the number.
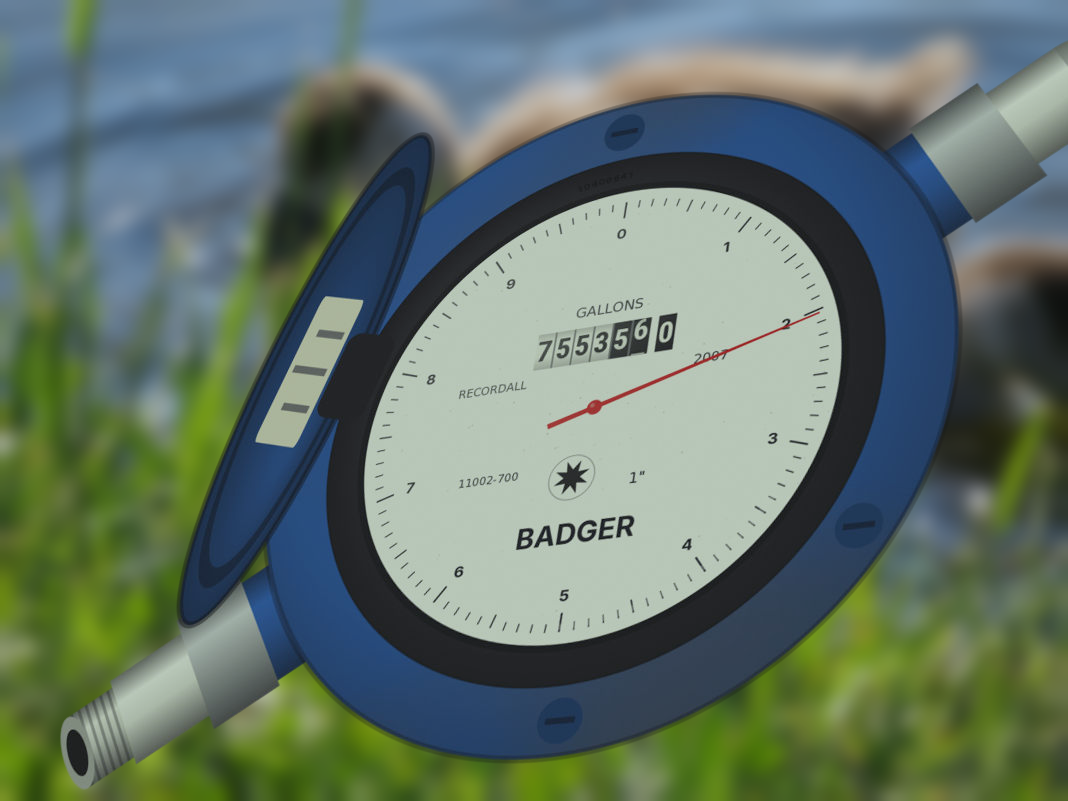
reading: gal 7553562.0
